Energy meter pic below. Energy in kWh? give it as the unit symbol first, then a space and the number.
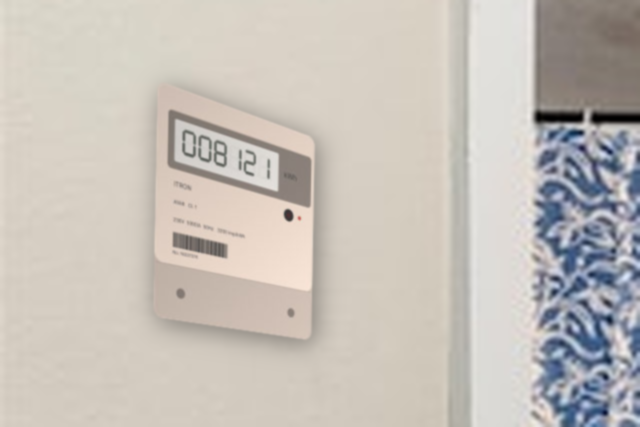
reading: kWh 8121
